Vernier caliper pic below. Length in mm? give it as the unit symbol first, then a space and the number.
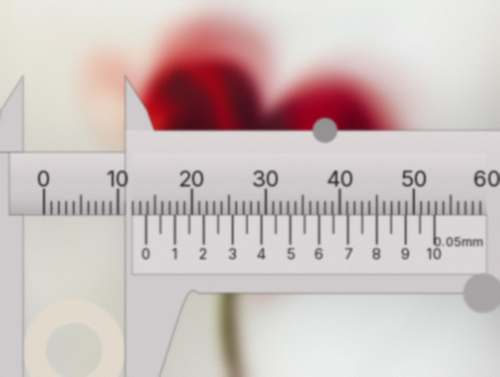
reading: mm 13.8
